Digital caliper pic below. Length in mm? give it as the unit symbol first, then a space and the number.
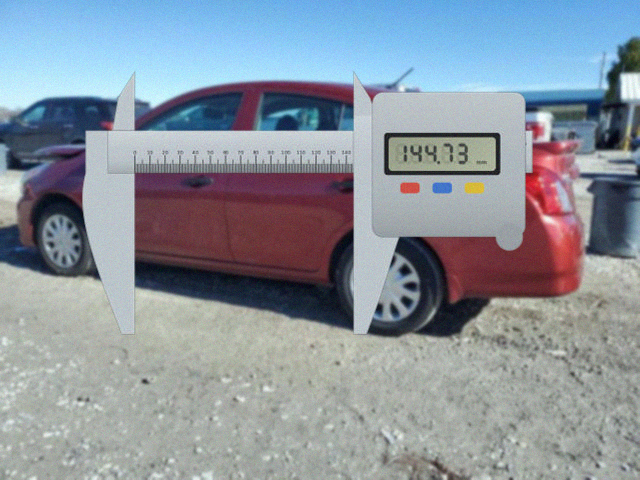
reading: mm 144.73
